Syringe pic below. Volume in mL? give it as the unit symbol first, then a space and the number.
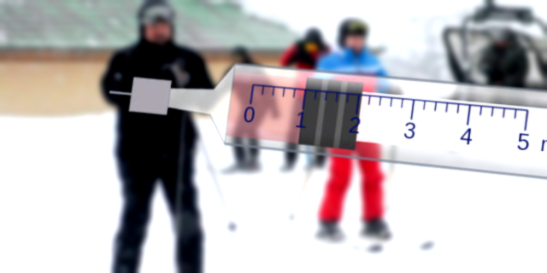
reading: mL 1
